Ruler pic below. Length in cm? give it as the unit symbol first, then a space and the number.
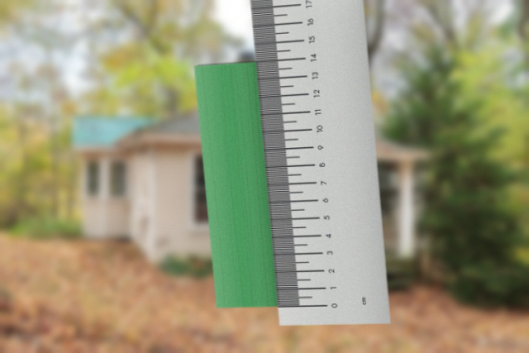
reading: cm 14
